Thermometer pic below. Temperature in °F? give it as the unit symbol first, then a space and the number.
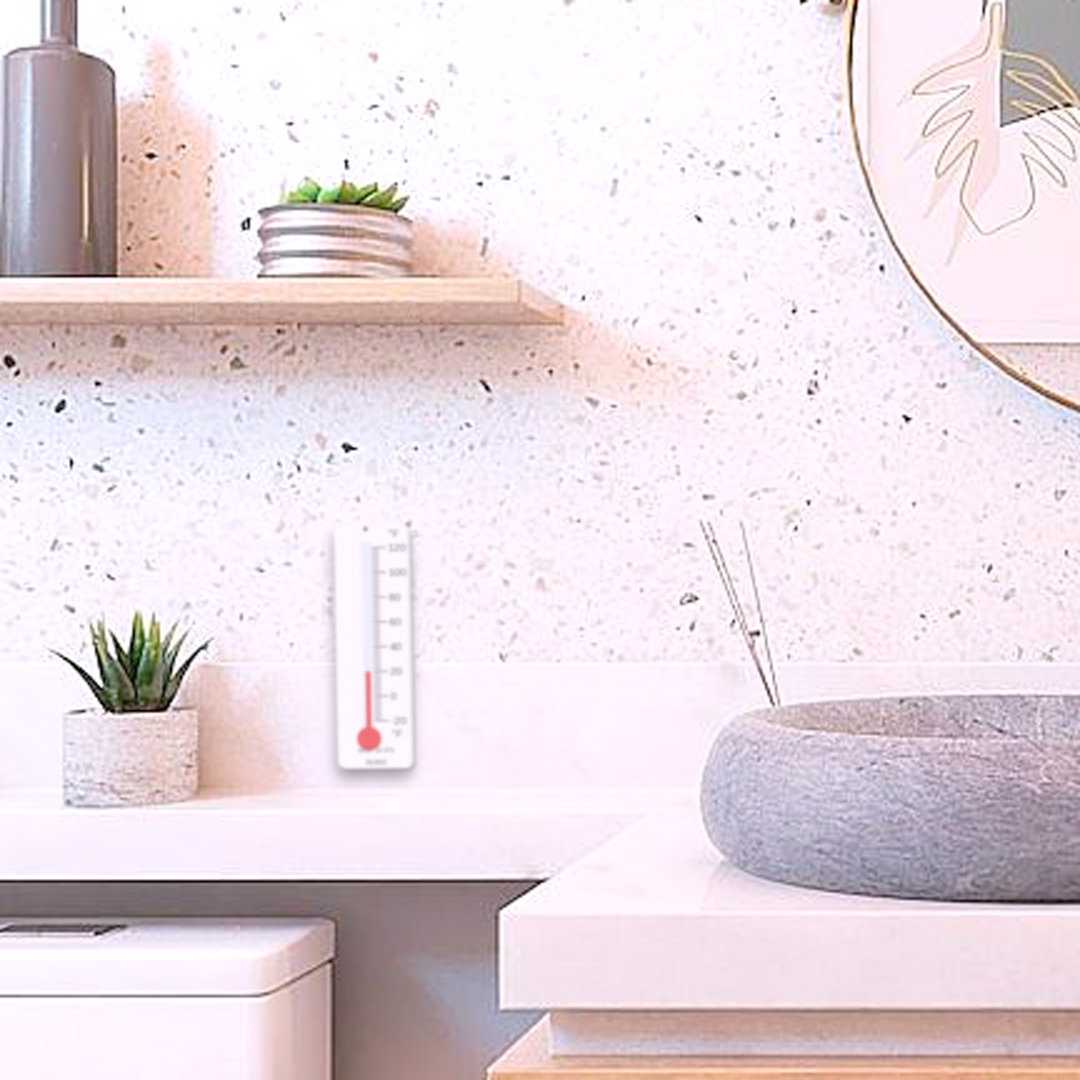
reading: °F 20
